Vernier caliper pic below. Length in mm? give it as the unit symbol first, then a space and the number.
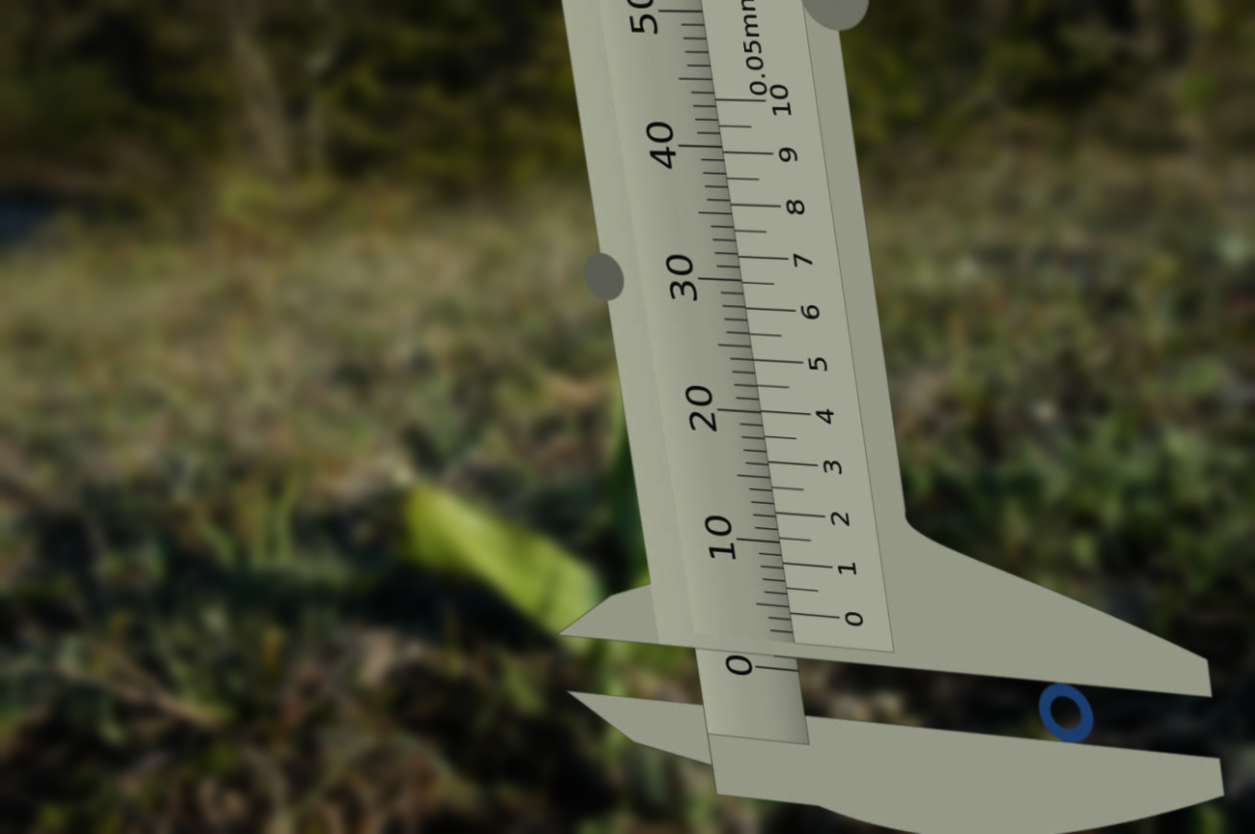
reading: mm 4.5
